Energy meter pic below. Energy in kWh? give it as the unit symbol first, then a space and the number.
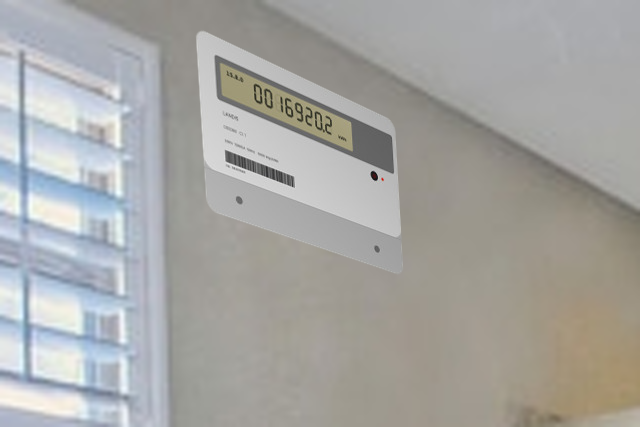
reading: kWh 16920.2
